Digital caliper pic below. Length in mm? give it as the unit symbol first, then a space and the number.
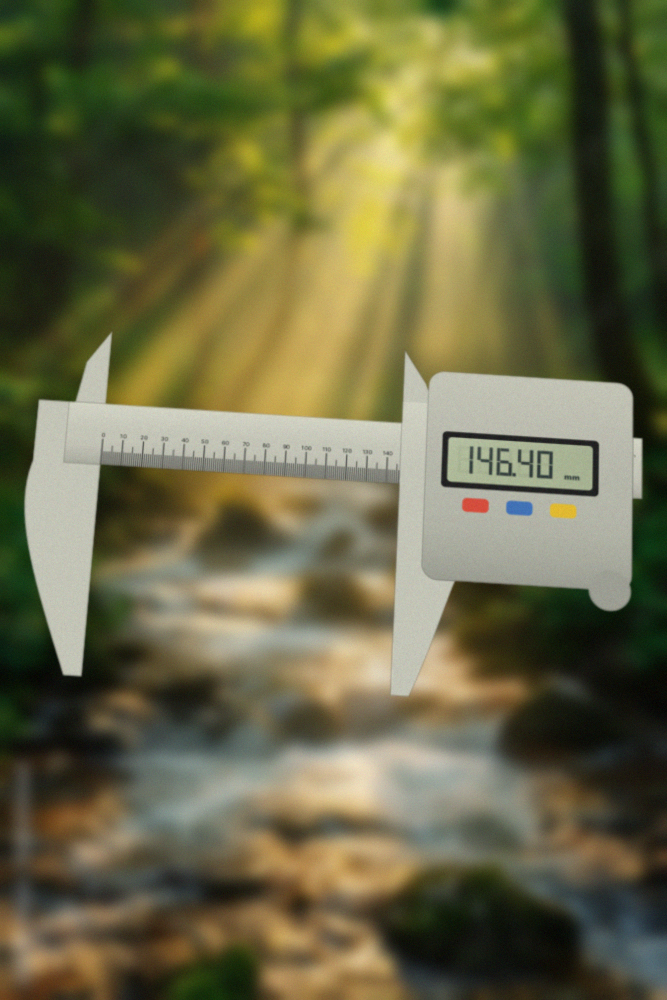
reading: mm 146.40
